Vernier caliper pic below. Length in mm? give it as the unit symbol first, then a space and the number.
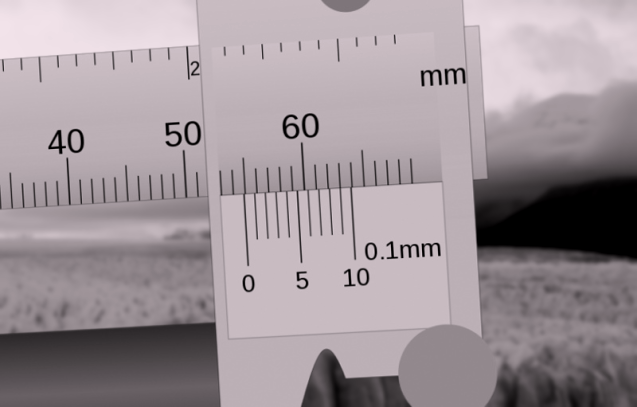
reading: mm 54.9
